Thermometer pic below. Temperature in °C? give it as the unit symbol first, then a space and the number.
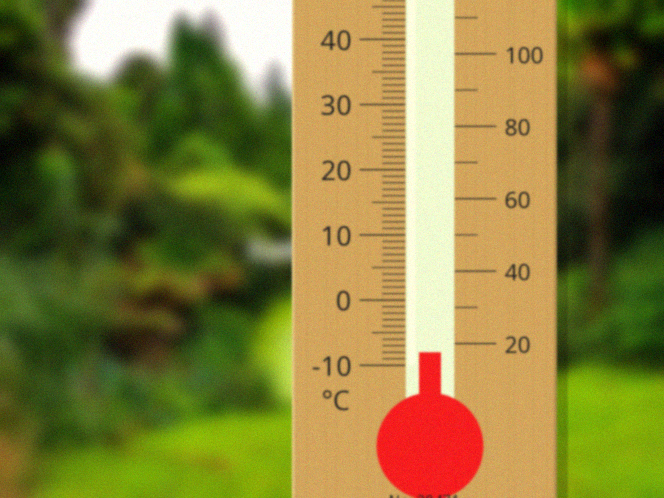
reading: °C -8
